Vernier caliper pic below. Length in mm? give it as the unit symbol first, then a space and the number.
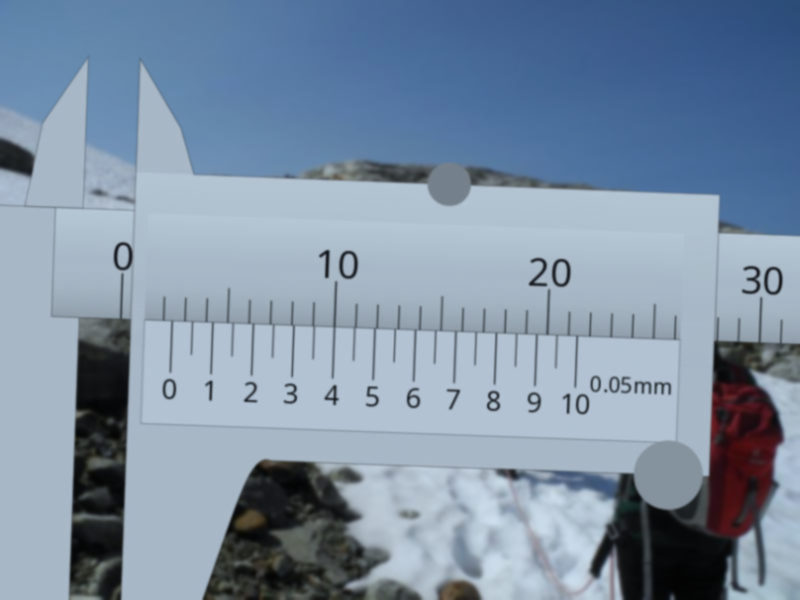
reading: mm 2.4
